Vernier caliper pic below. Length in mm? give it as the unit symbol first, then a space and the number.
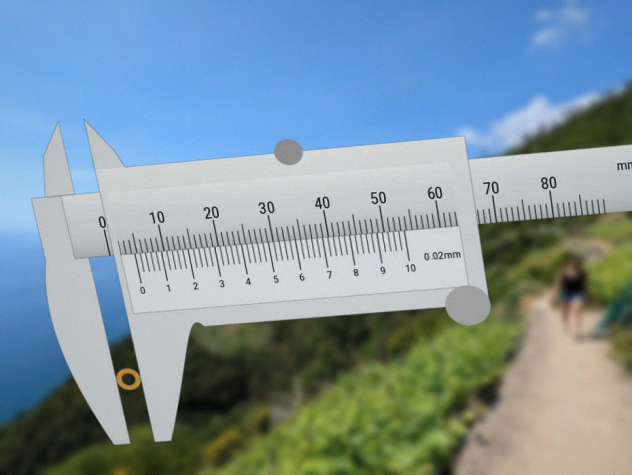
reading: mm 4.6
